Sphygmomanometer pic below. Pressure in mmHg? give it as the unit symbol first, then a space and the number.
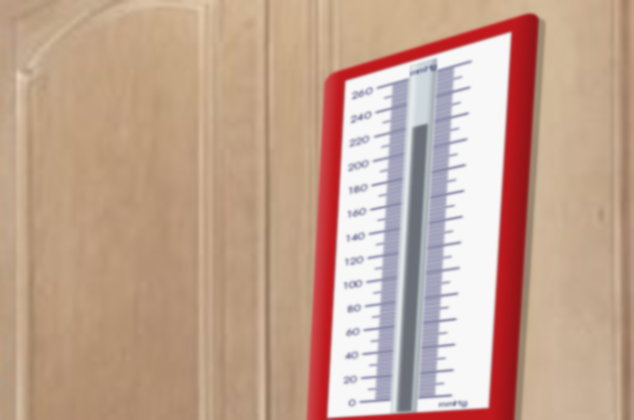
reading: mmHg 220
